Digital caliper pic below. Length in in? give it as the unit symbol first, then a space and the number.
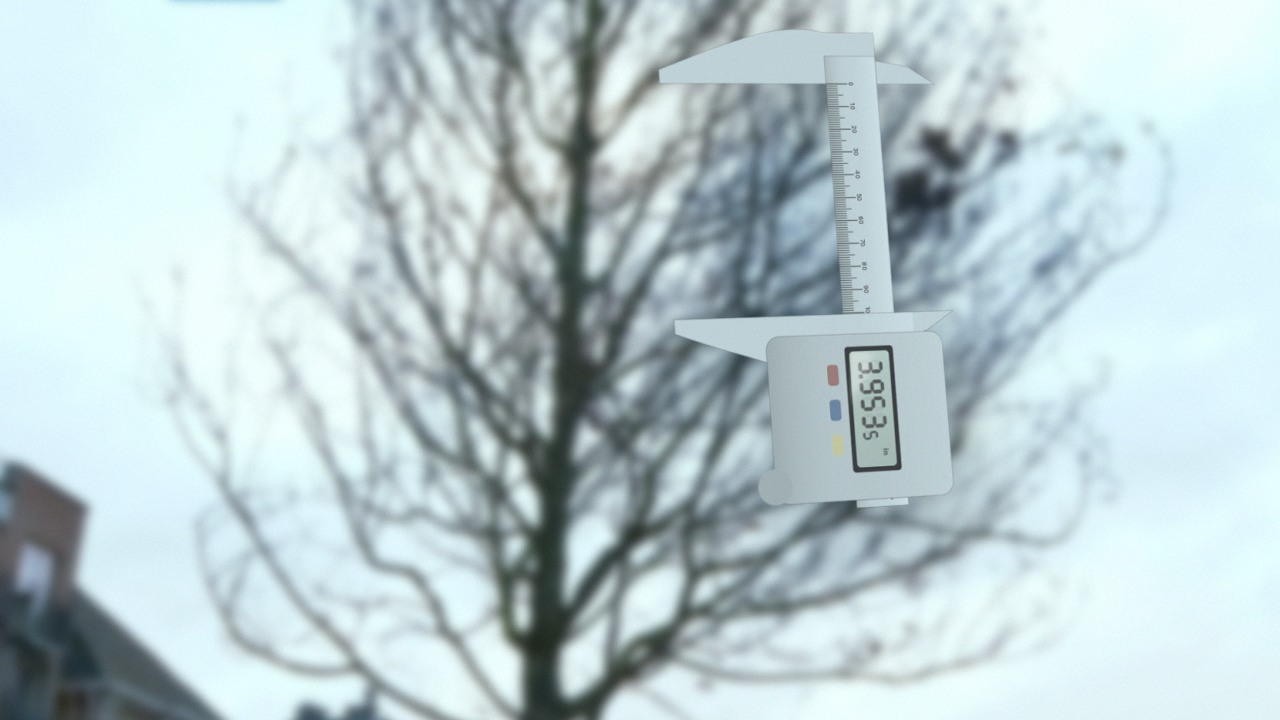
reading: in 3.9535
